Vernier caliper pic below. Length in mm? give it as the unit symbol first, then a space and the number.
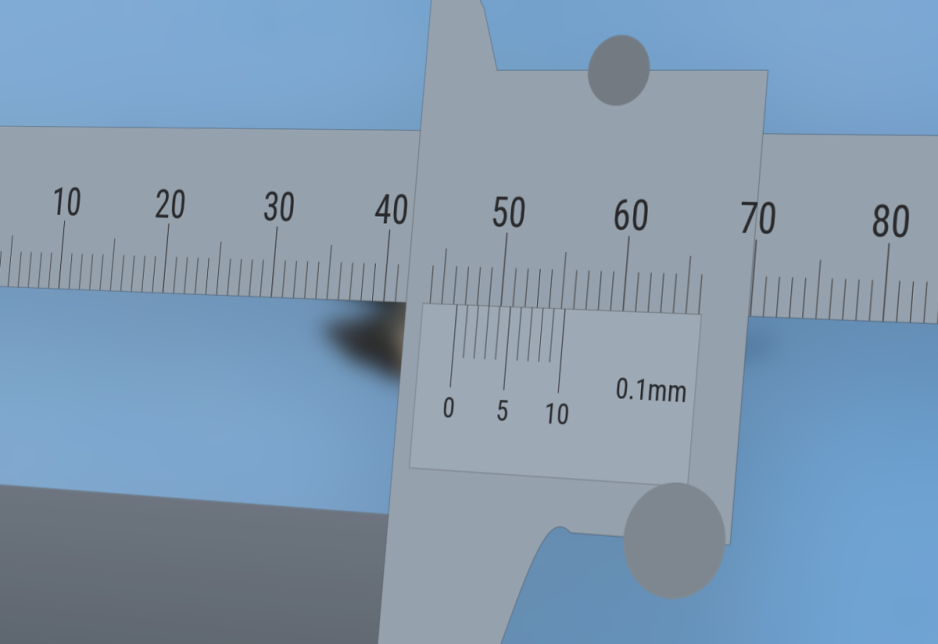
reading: mm 46.3
